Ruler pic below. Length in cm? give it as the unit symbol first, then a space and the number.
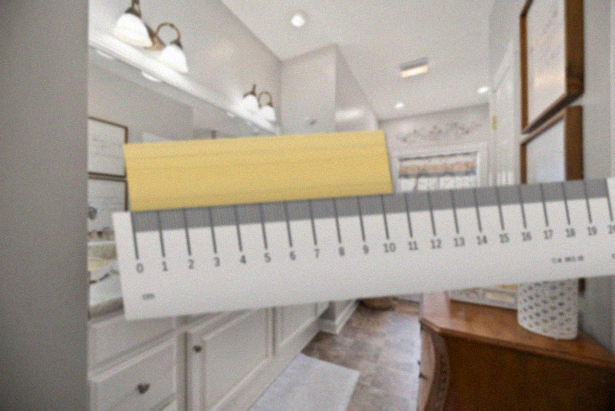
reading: cm 10.5
